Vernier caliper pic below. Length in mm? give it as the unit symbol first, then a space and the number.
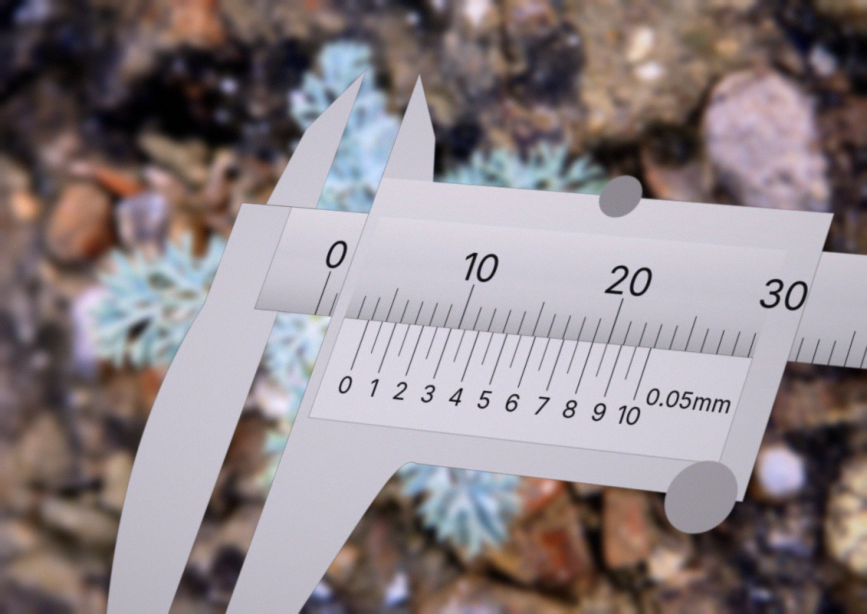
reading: mm 3.8
